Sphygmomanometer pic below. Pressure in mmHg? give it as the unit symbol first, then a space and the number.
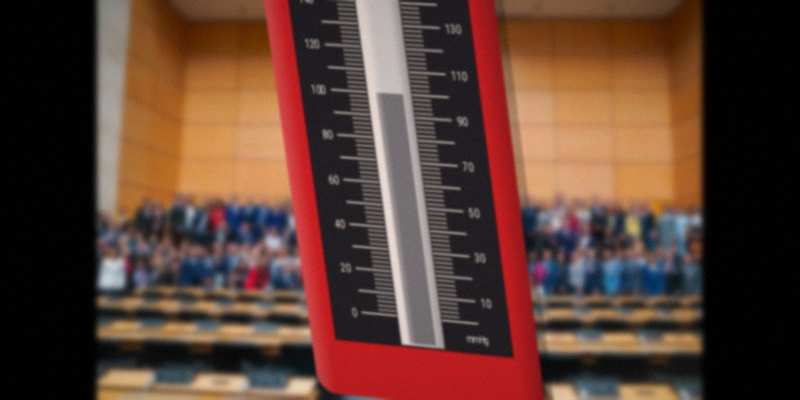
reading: mmHg 100
